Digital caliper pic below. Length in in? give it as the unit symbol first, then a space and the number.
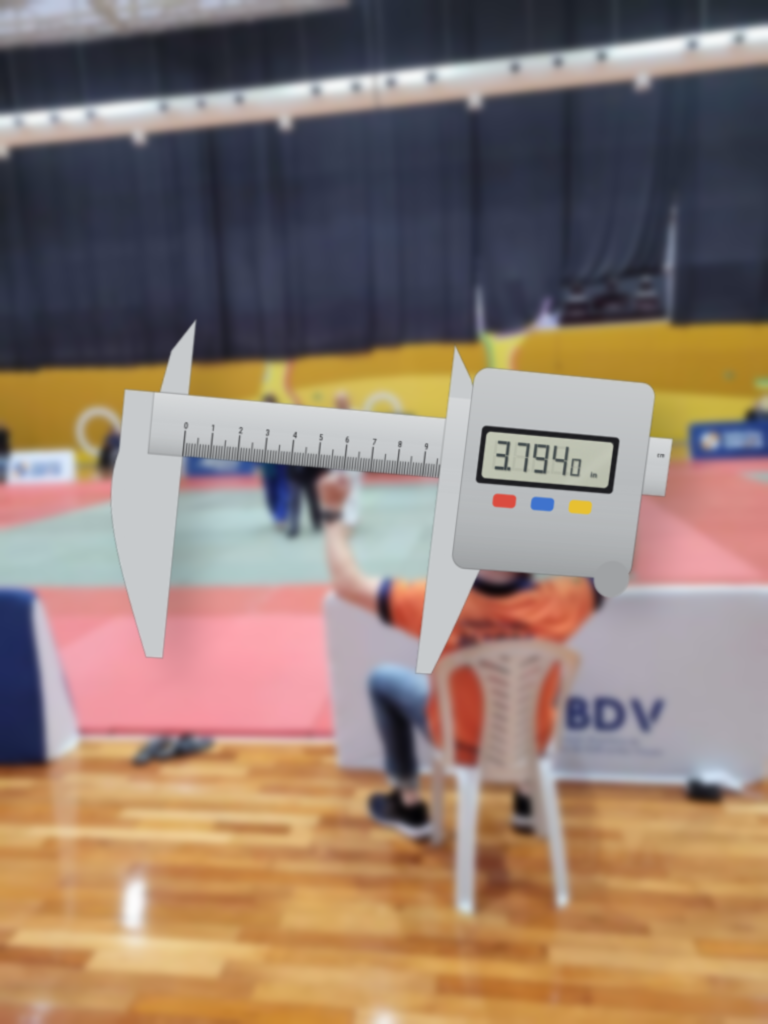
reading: in 3.7940
